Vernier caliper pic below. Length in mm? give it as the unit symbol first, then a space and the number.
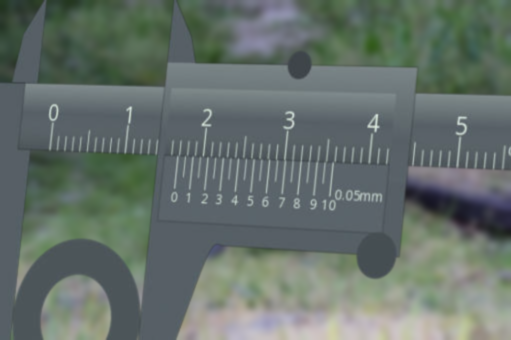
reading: mm 16.8
